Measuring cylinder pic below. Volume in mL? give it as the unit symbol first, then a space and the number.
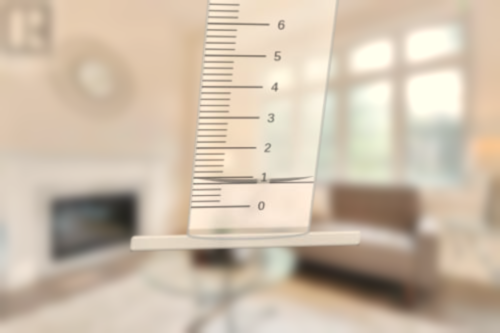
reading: mL 0.8
